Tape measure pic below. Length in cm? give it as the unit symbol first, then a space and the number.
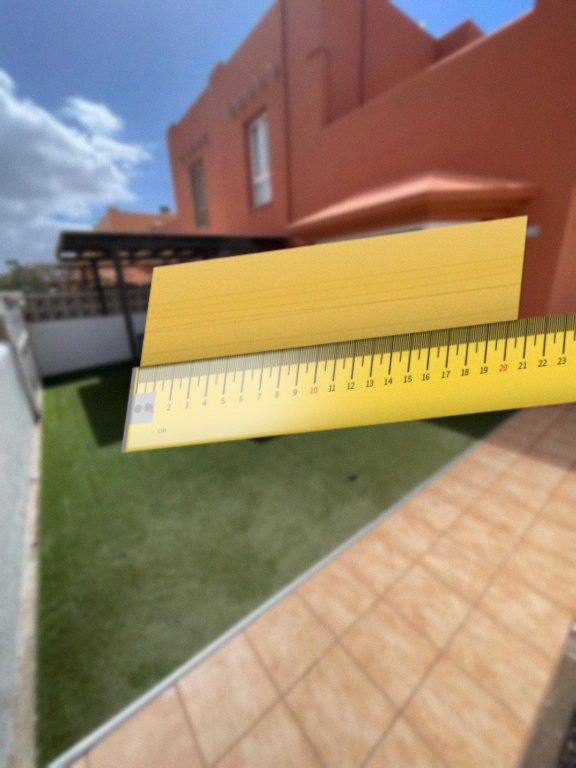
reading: cm 20.5
